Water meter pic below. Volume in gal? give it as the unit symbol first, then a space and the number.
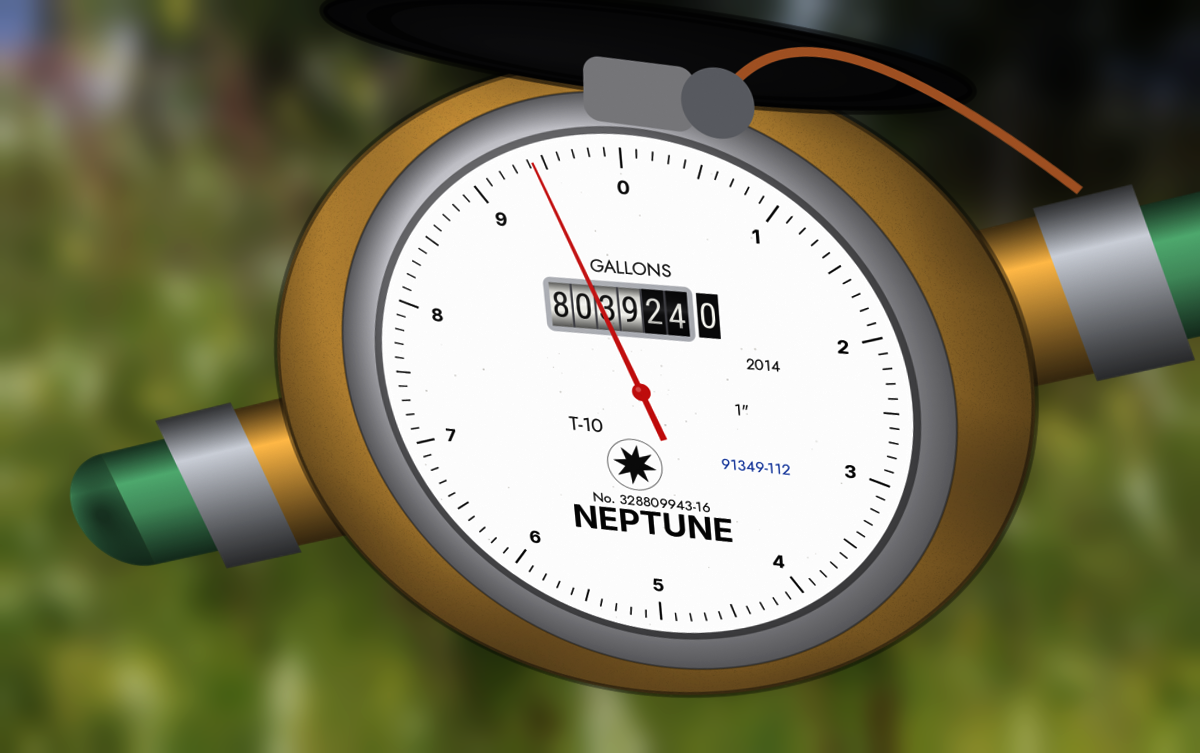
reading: gal 8039239.4
